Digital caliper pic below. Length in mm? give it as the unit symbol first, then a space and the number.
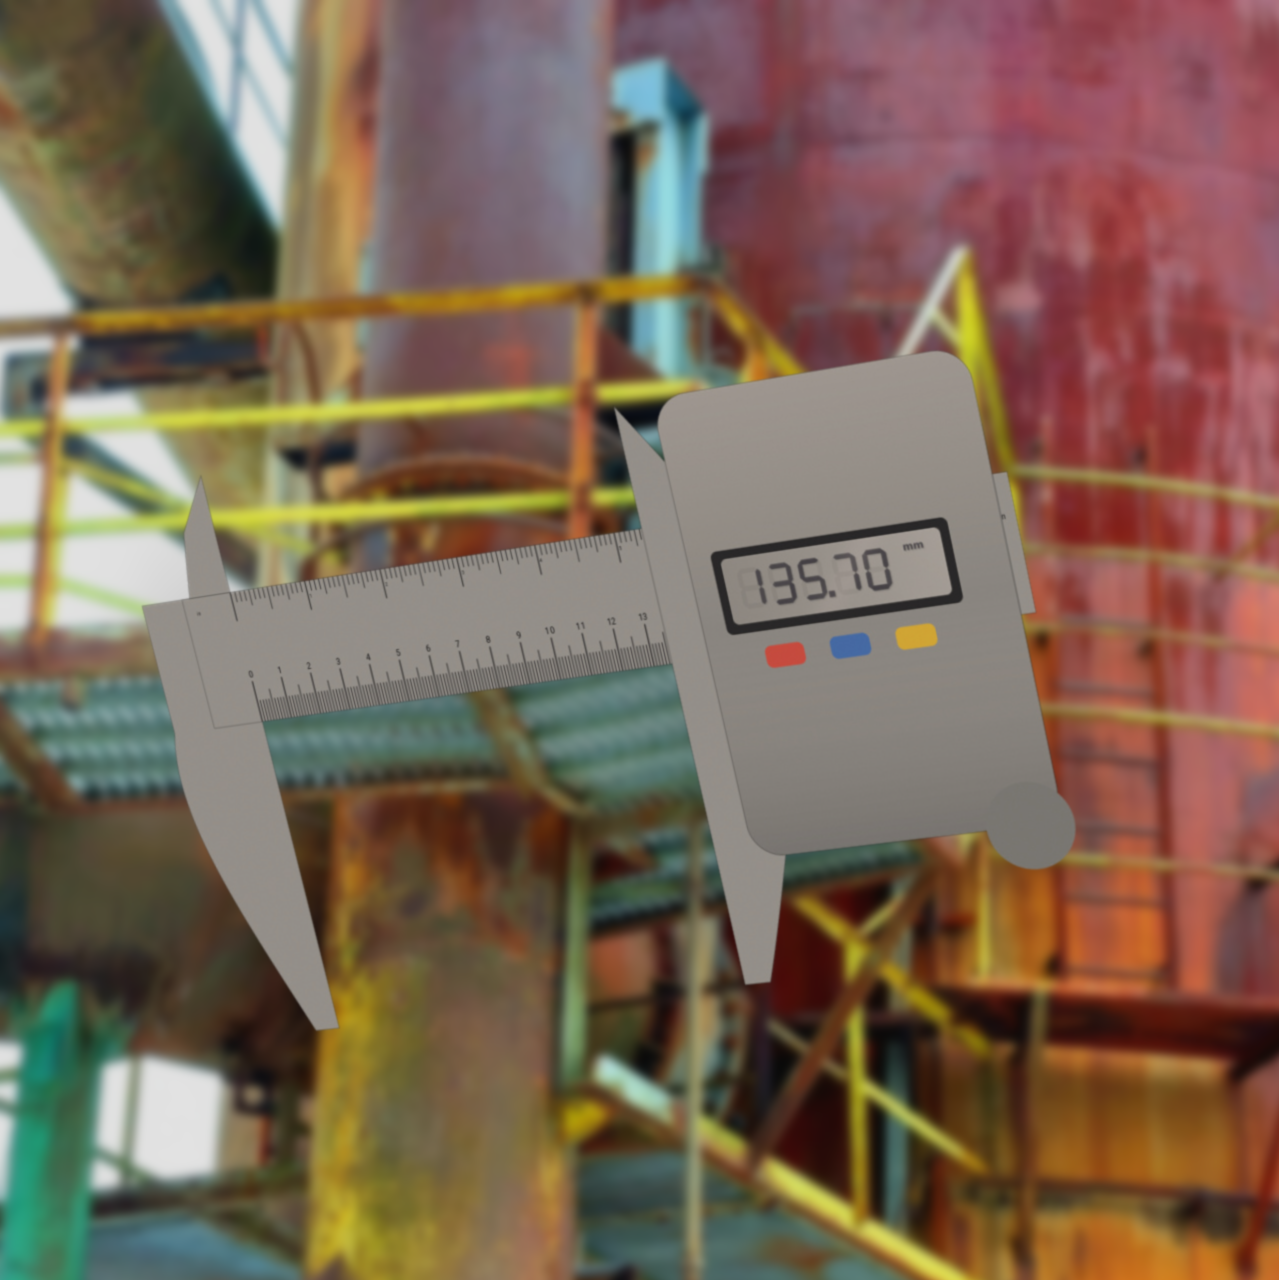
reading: mm 135.70
